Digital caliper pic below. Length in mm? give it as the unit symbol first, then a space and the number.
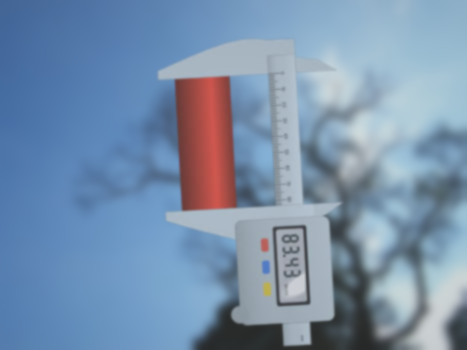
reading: mm 83.43
